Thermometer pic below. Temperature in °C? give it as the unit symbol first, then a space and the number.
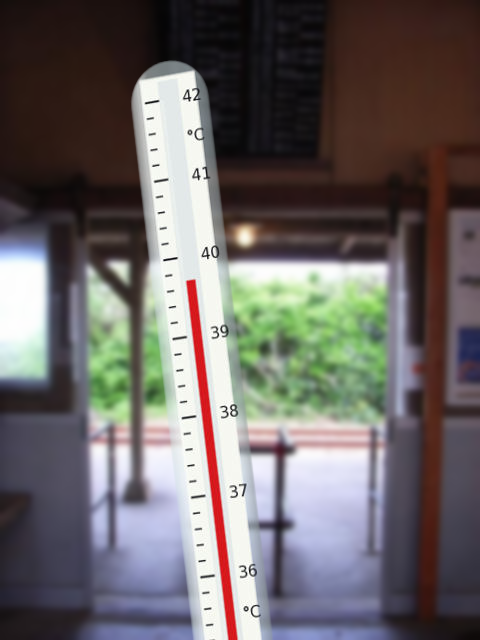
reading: °C 39.7
